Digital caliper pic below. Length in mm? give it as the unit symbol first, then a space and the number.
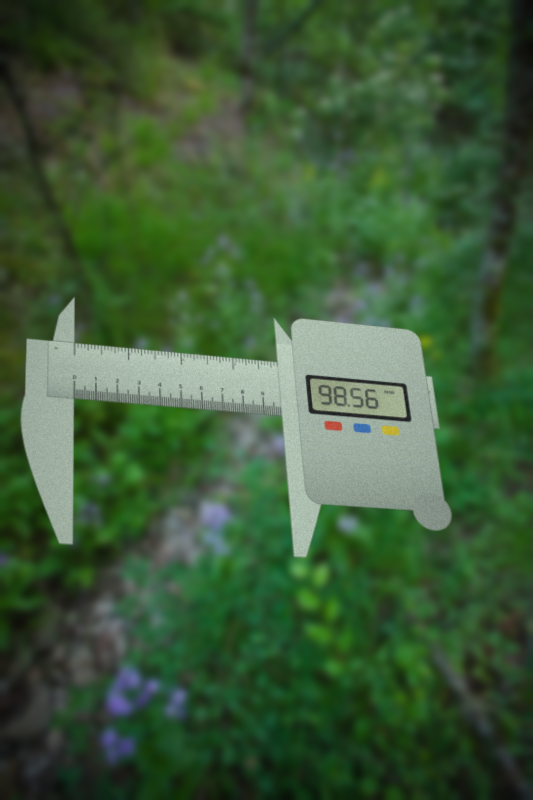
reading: mm 98.56
